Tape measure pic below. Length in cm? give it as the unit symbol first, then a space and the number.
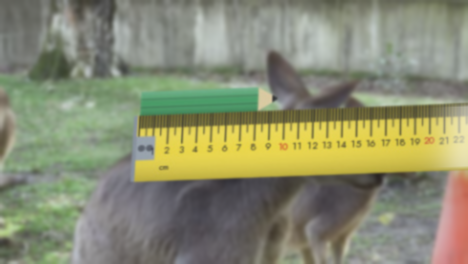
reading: cm 9.5
